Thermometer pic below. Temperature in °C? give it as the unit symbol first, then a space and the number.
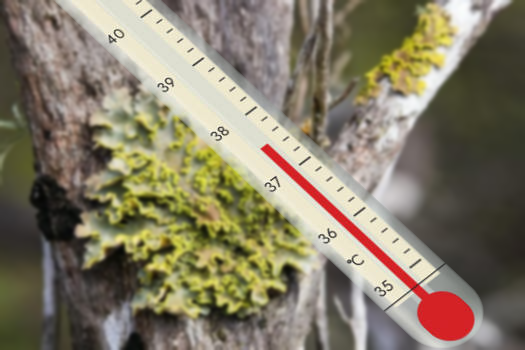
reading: °C 37.5
